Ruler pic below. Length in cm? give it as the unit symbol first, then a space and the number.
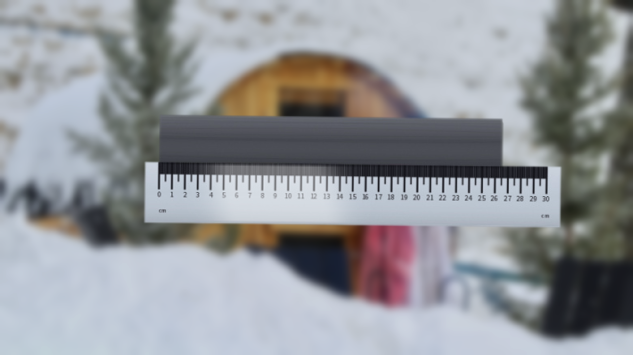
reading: cm 26.5
